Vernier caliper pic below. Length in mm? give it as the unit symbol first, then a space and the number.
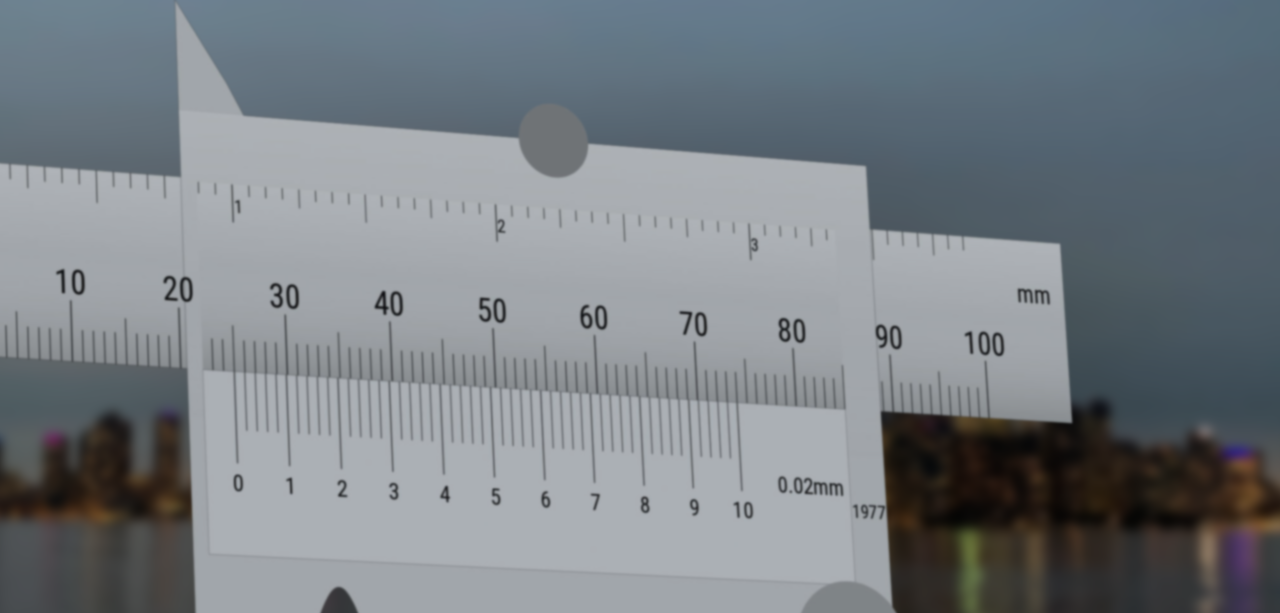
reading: mm 25.0
